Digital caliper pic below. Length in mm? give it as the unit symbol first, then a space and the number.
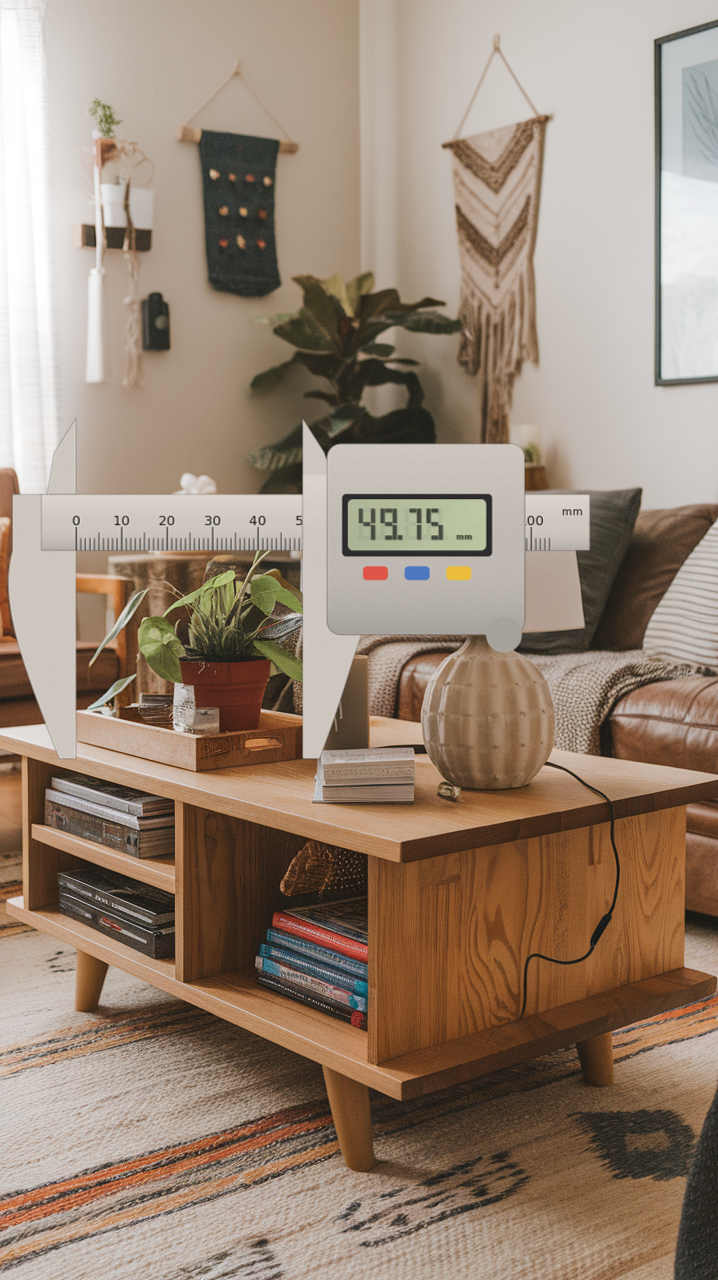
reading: mm 49.75
